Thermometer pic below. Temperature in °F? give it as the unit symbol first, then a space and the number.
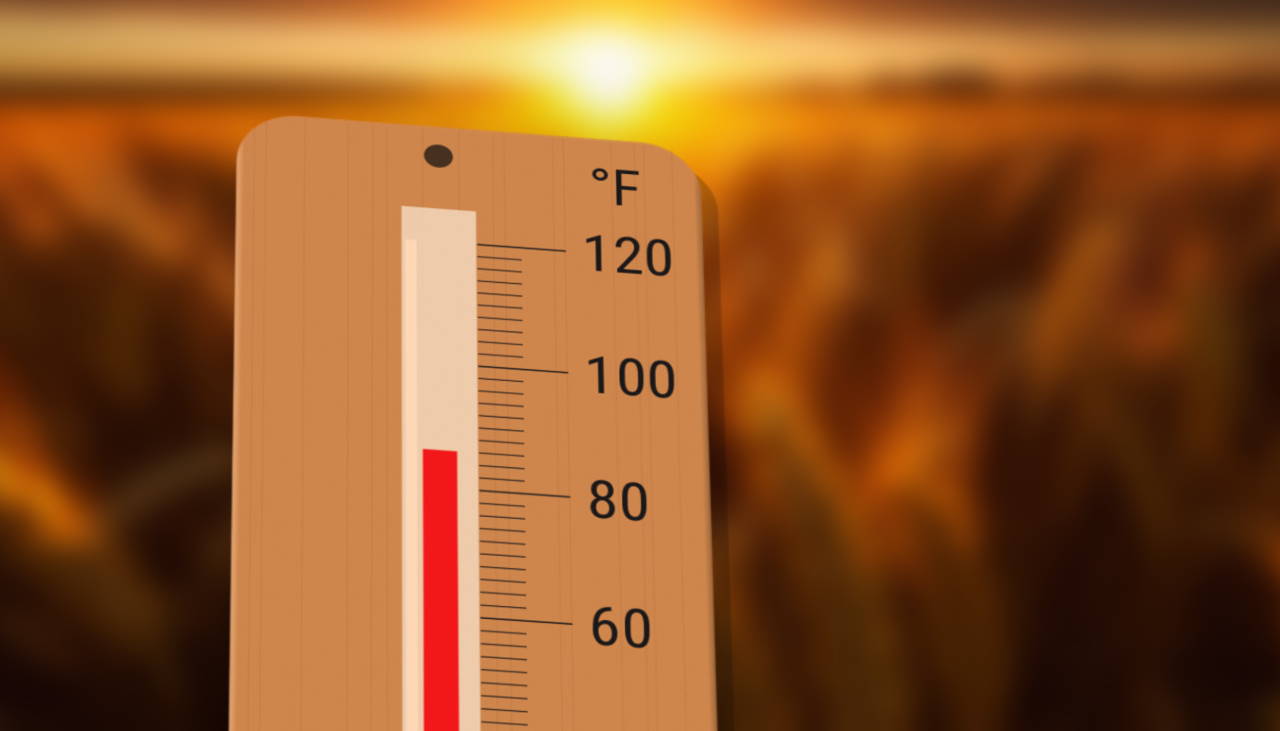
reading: °F 86
